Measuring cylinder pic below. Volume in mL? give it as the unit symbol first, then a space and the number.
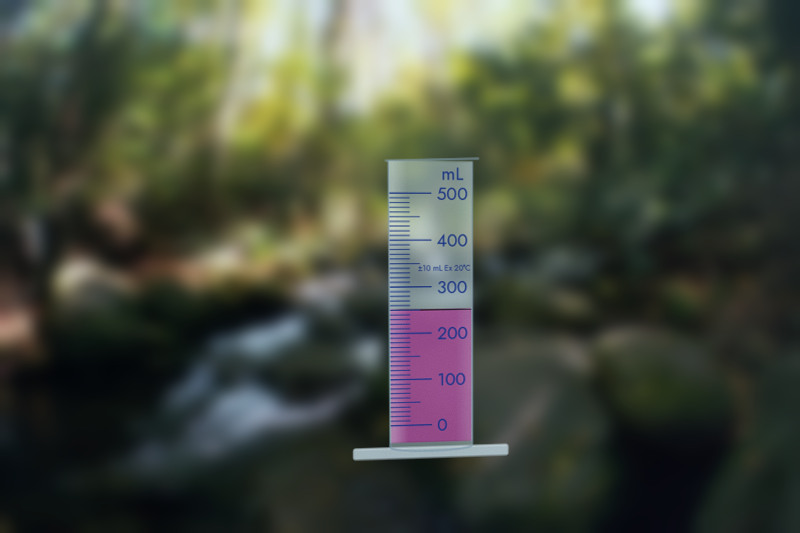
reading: mL 250
